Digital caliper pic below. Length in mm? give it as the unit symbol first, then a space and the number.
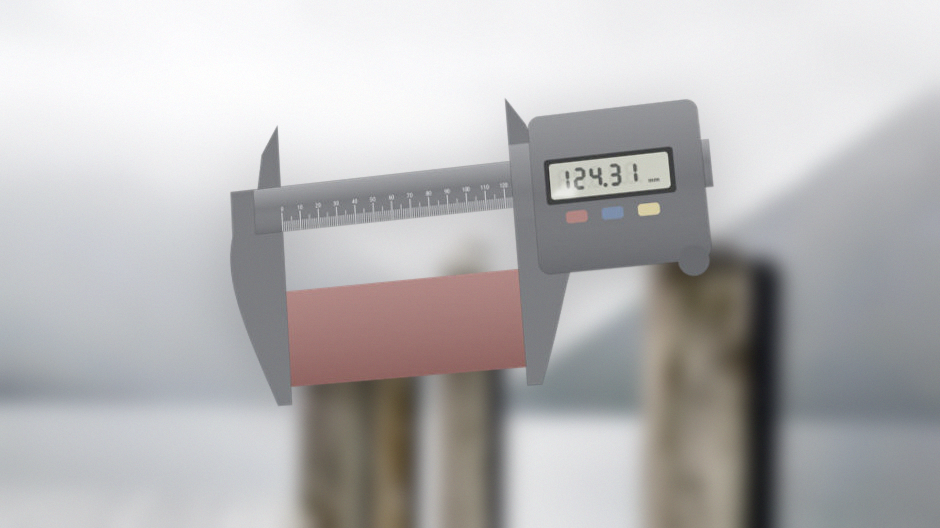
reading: mm 124.31
